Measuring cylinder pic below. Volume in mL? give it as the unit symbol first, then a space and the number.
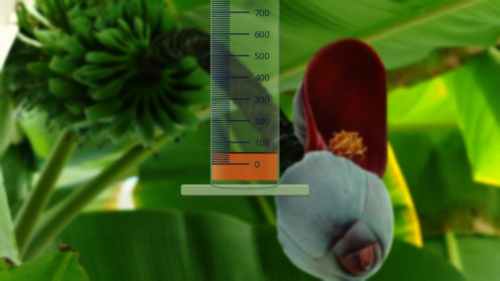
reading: mL 50
